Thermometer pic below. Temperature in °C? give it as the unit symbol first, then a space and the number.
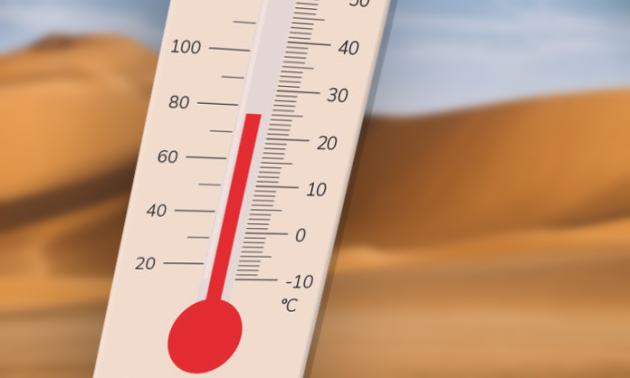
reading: °C 25
